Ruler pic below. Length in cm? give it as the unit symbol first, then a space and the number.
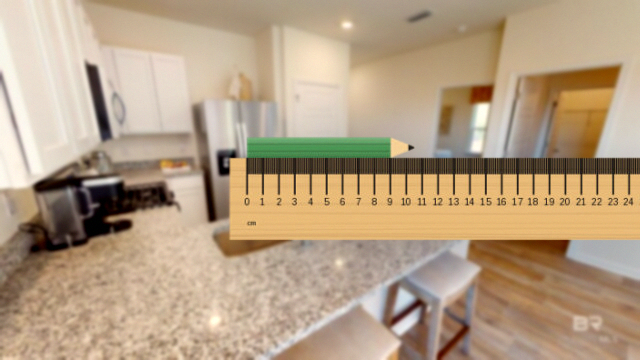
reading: cm 10.5
